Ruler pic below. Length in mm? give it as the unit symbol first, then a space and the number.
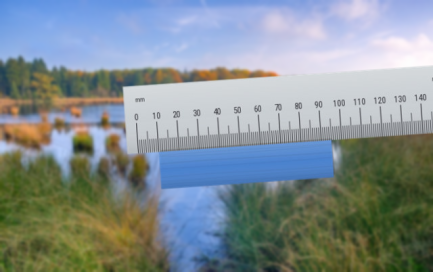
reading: mm 85
